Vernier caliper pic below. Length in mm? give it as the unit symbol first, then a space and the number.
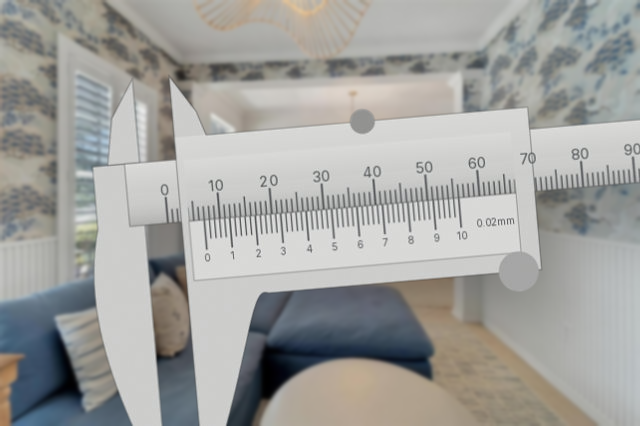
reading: mm 7.0
